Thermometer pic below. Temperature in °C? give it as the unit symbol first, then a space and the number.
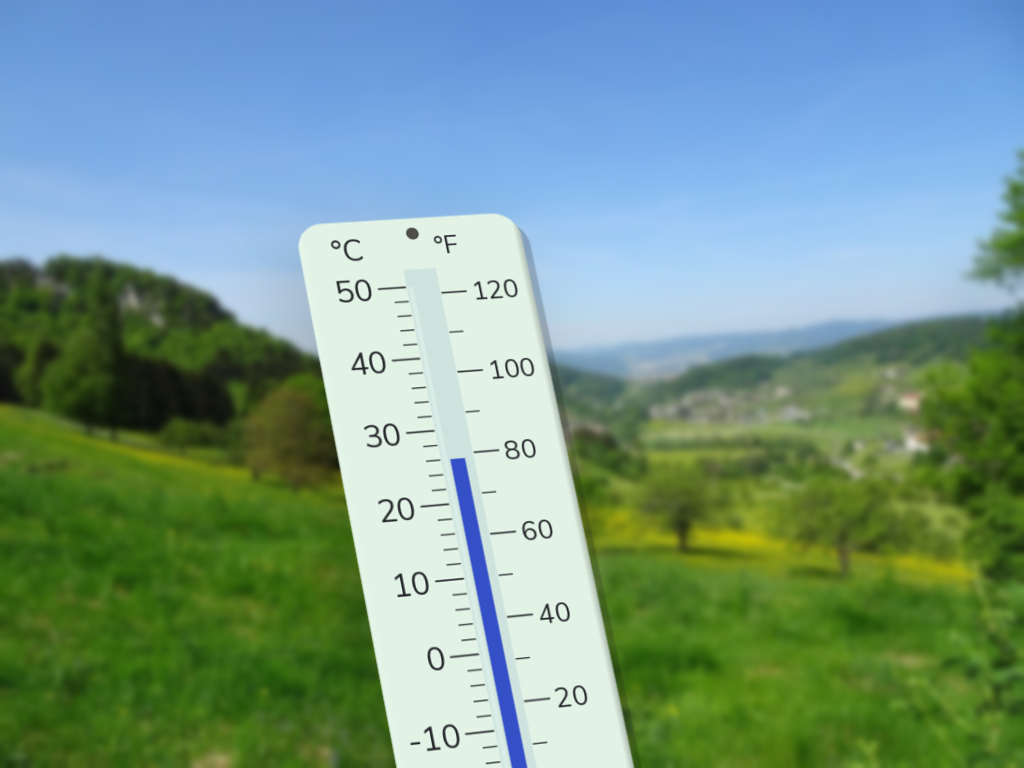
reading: °C 26
